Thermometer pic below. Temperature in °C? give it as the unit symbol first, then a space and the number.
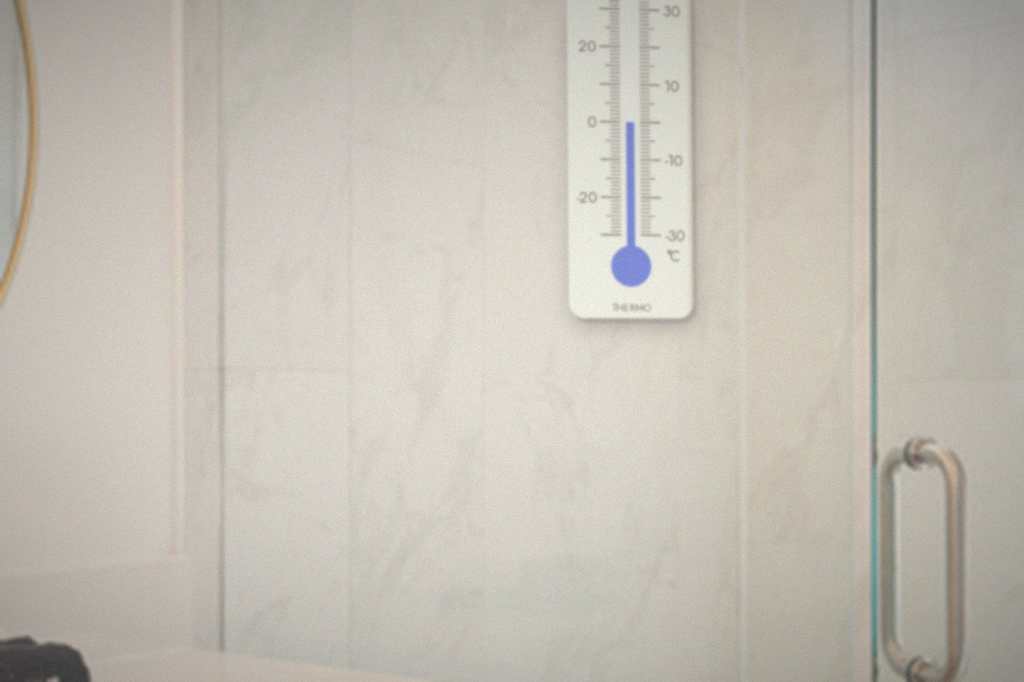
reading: °C 0
